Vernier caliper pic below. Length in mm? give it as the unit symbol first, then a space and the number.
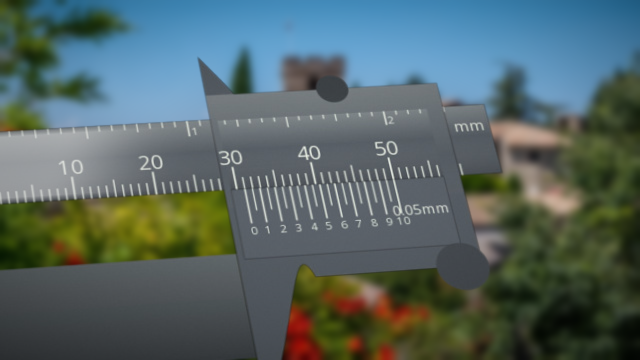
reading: mm 31.0
